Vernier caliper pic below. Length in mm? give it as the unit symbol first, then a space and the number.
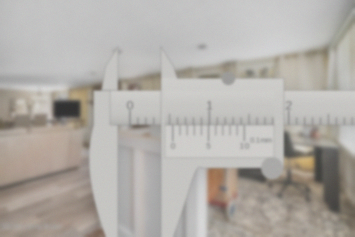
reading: mm 5.4
